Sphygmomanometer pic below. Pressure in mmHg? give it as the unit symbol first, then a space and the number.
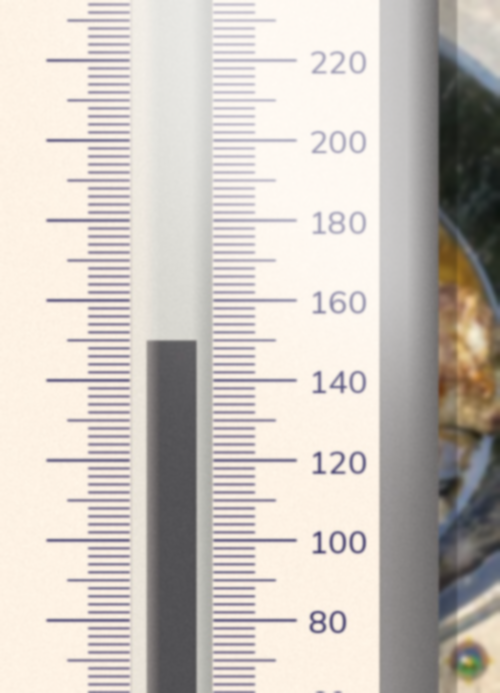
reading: mmHg 150
